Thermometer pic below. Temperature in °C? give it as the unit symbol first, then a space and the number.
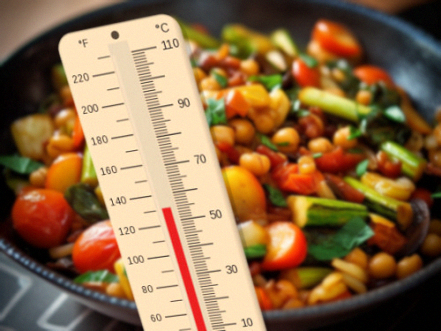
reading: °C 55
